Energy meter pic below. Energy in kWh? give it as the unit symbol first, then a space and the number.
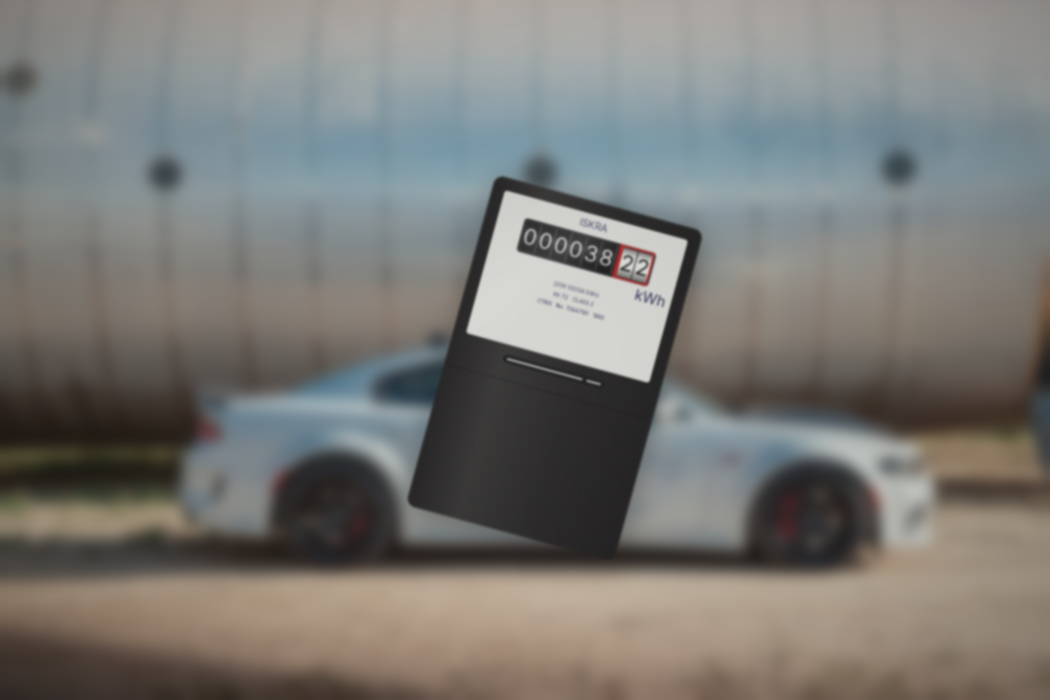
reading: kWh 38.22
